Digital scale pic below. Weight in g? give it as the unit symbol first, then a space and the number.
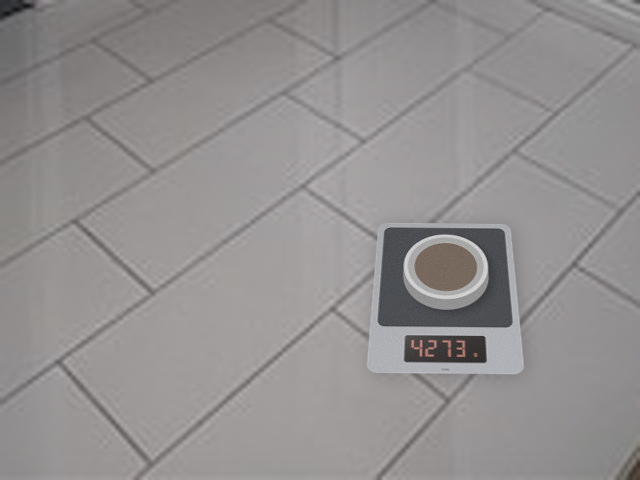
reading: g 4273
